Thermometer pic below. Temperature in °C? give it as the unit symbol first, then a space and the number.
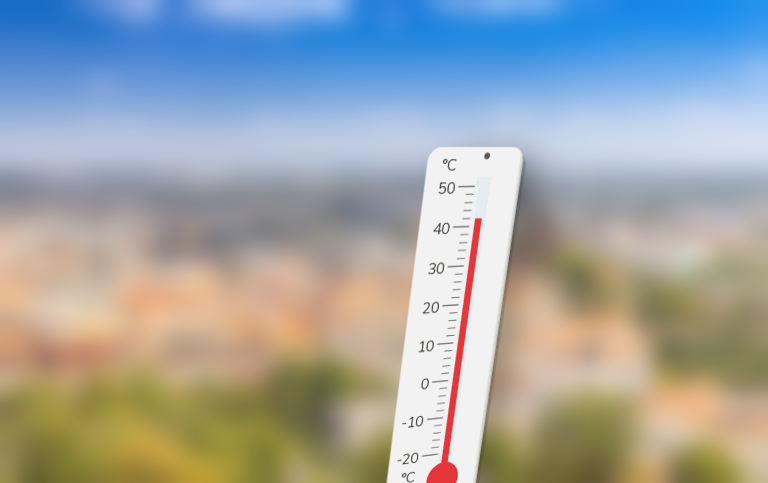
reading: °C 42
